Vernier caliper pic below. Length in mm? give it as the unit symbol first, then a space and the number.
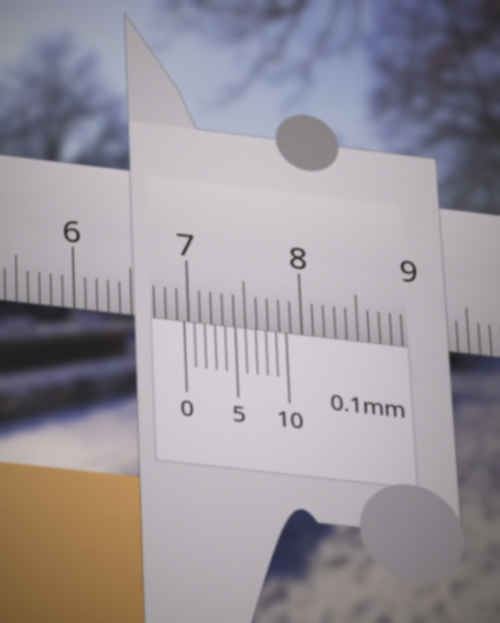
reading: mm 69.6
